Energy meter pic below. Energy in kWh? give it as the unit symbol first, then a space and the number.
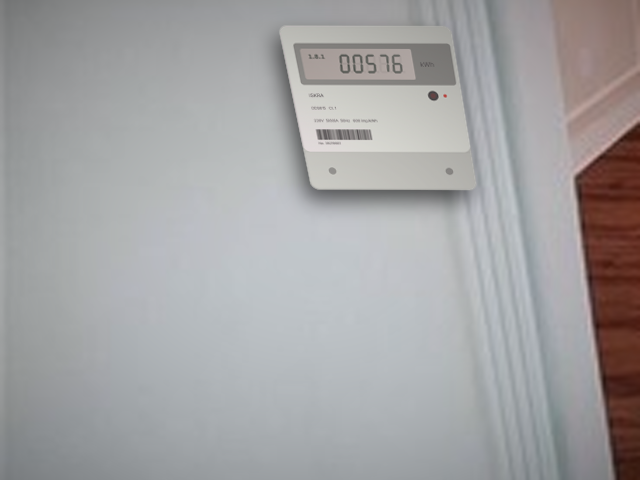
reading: kWh 576
